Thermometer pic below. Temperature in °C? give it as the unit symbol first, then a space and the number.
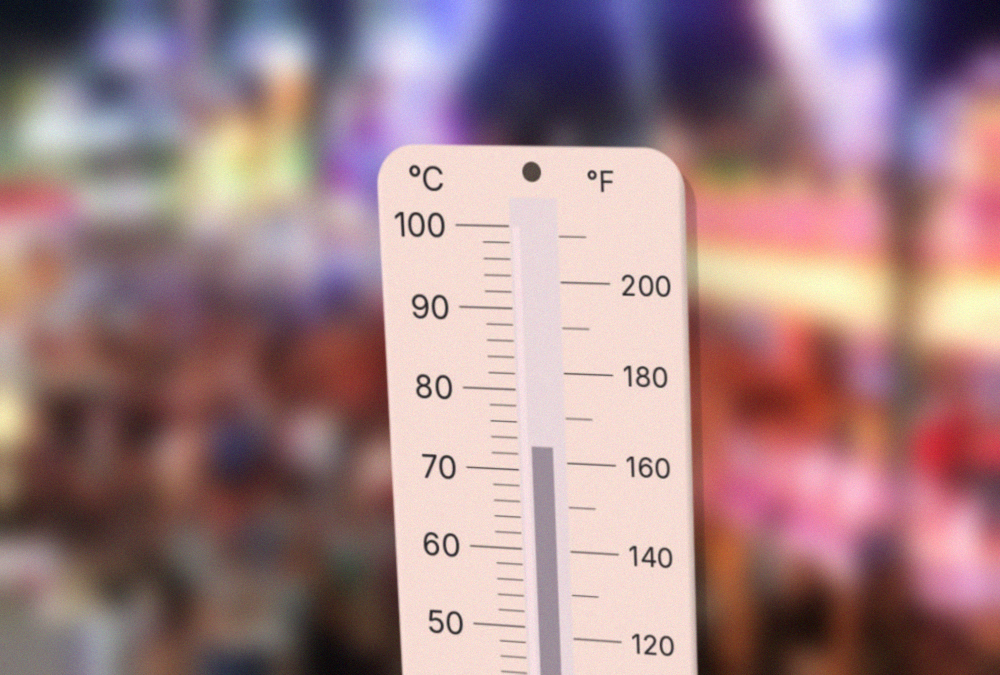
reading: °C 73
